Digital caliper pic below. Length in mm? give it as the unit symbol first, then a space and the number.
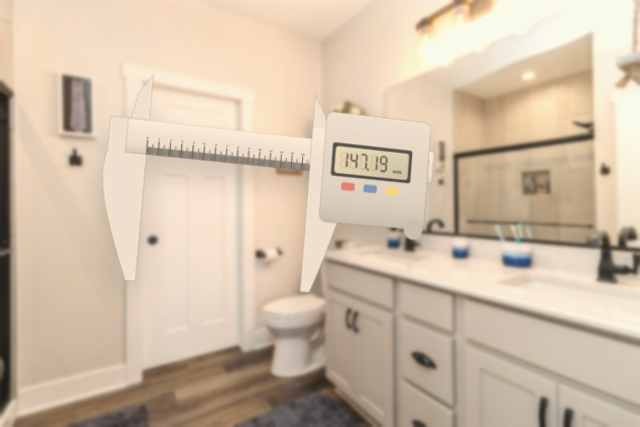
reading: mm 147.19
